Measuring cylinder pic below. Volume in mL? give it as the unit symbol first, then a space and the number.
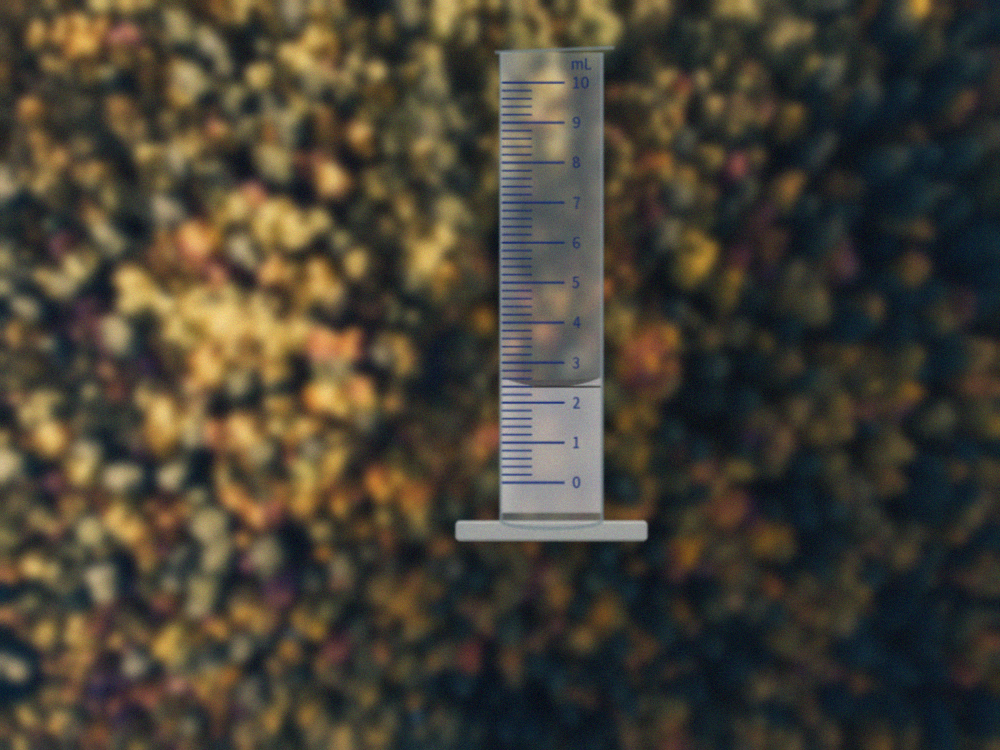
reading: mL 2.4
